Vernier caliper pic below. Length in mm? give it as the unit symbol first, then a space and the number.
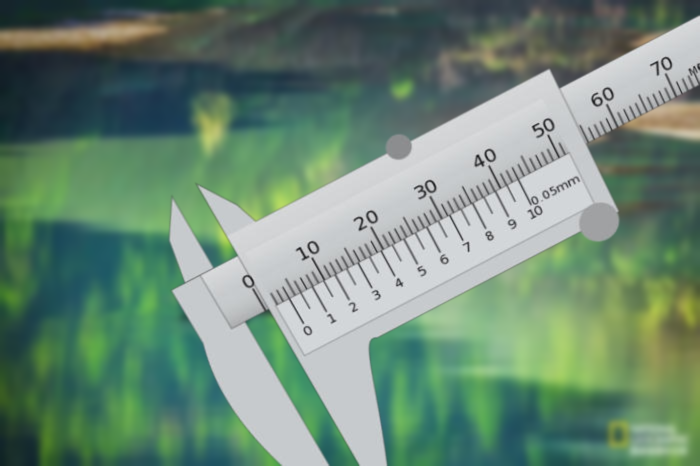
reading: mm 4.0
